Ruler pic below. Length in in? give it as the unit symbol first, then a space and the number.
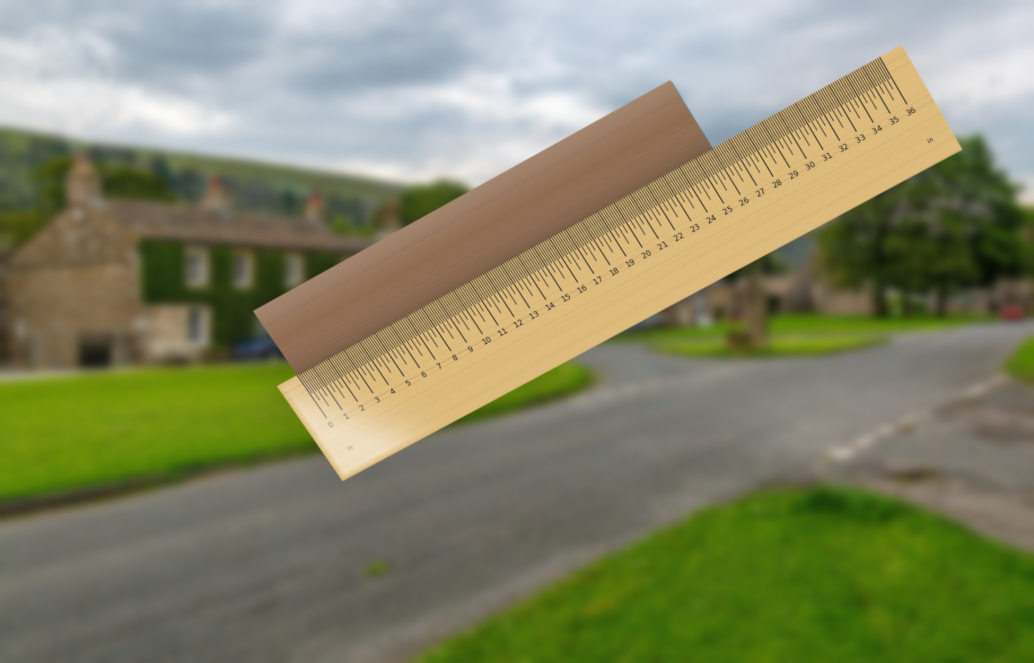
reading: in 26
